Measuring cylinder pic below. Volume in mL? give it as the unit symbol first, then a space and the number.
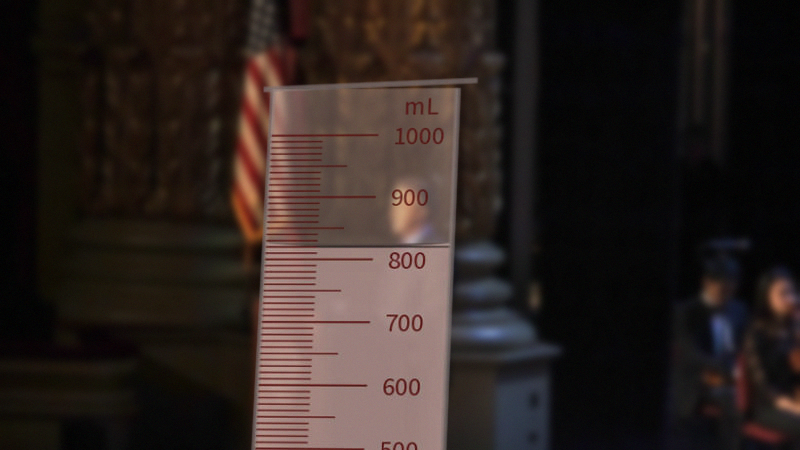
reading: mL 820
